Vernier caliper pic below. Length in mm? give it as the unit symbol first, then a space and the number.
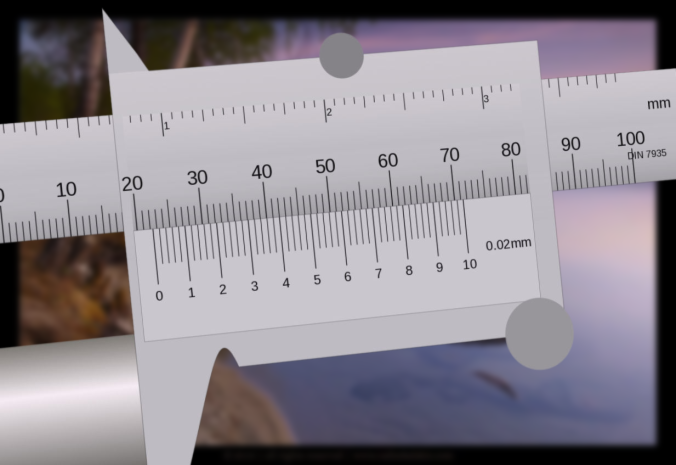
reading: mm 22.4
